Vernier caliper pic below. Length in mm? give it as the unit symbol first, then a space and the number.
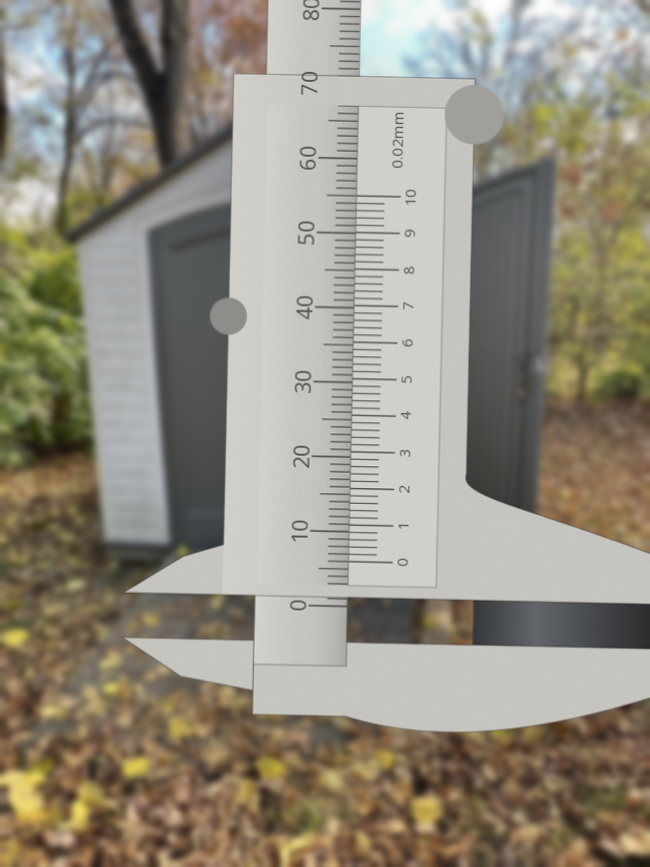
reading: mm 6.0
